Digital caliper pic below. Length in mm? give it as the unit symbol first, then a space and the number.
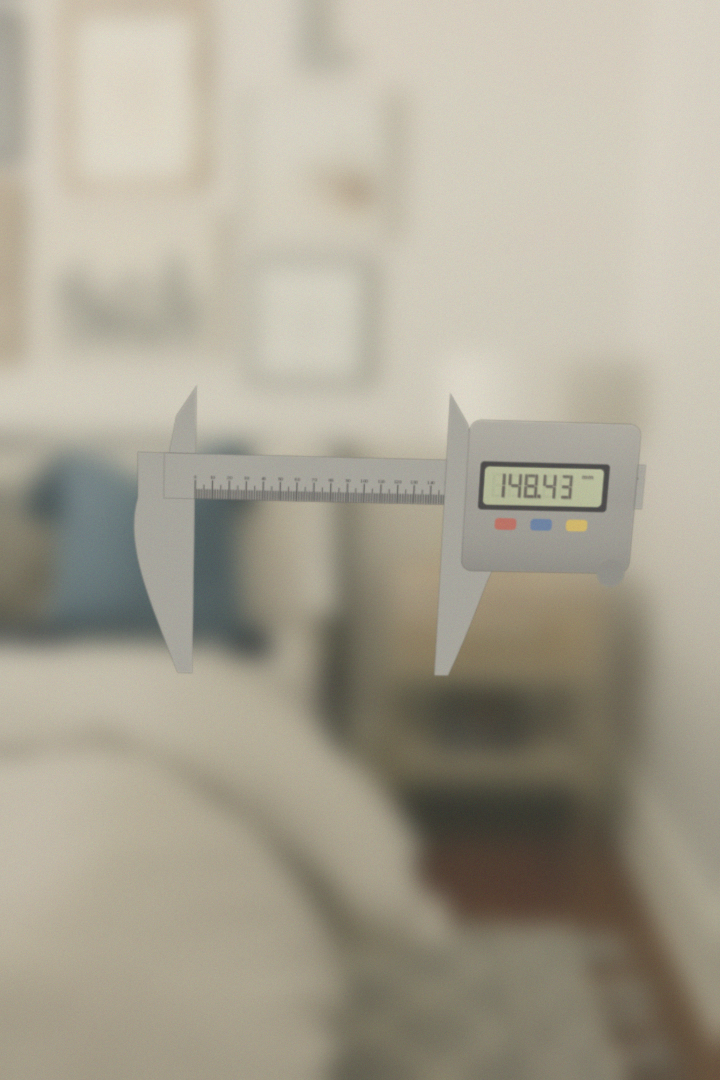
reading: mm 148.43
